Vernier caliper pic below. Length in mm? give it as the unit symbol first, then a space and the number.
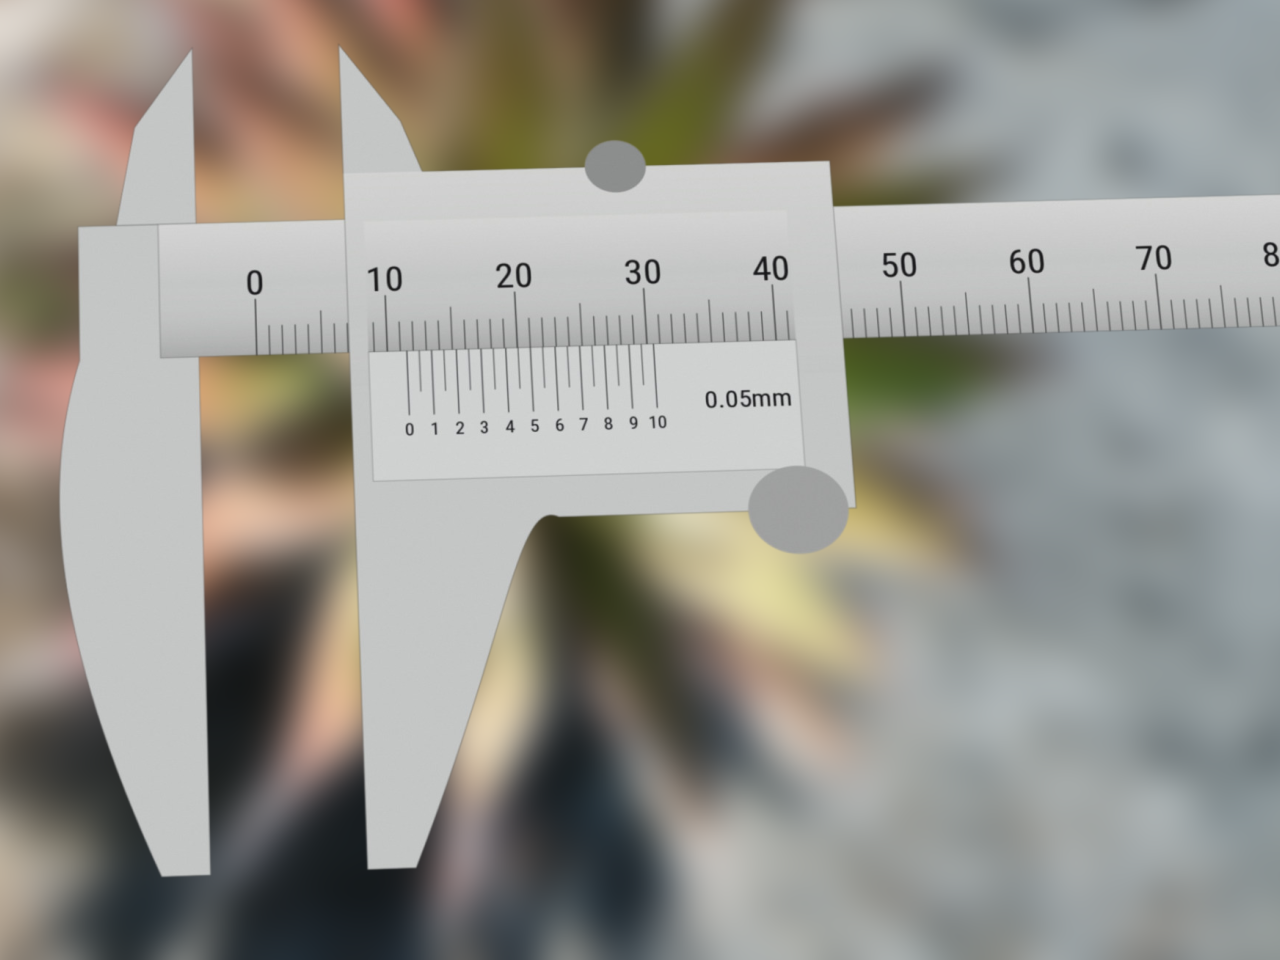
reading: mm 11.5
